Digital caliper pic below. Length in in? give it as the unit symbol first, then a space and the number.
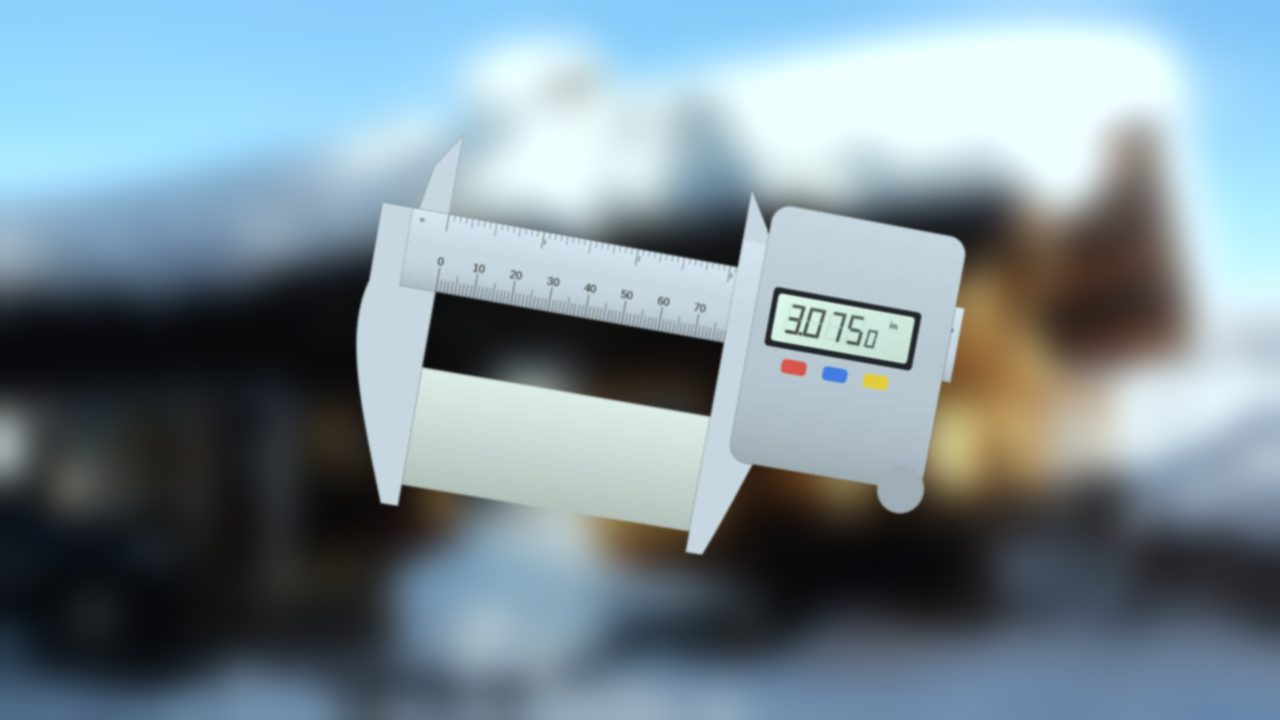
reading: in 3.0750
